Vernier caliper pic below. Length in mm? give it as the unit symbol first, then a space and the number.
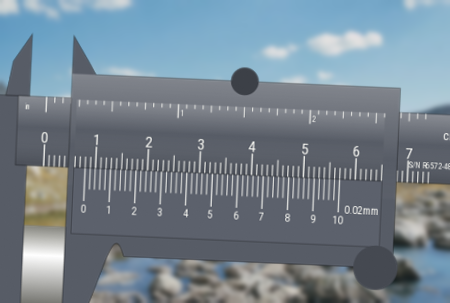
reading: mm 8.0
